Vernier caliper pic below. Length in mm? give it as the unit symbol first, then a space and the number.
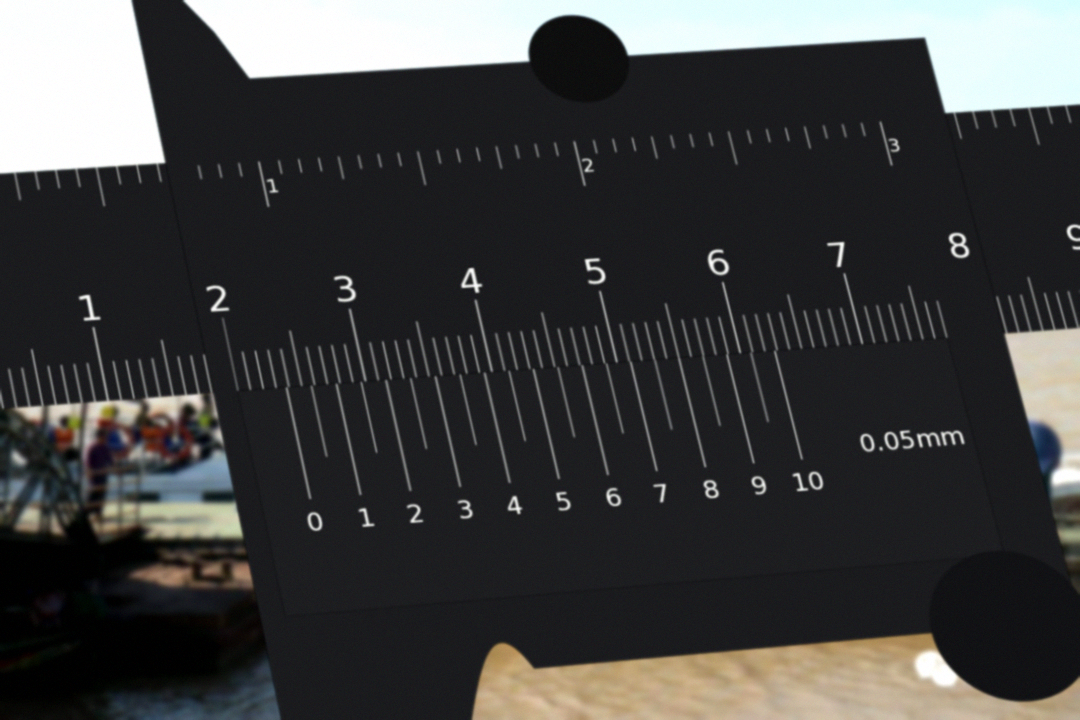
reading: mm 23.8
